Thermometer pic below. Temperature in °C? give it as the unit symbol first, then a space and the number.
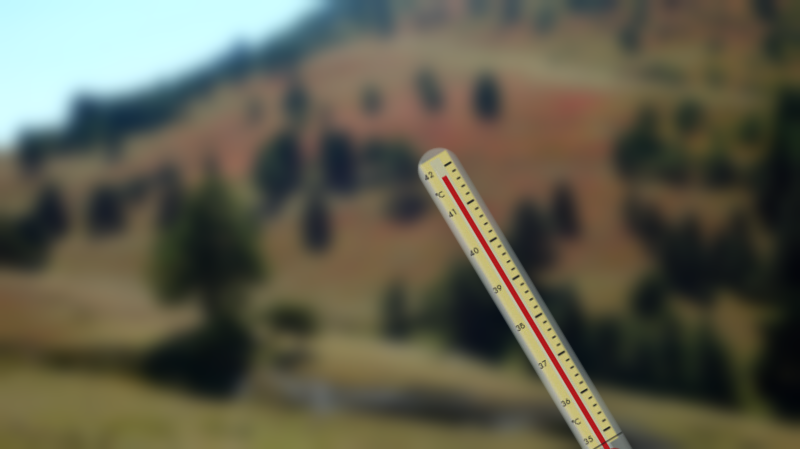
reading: °C 41.8
